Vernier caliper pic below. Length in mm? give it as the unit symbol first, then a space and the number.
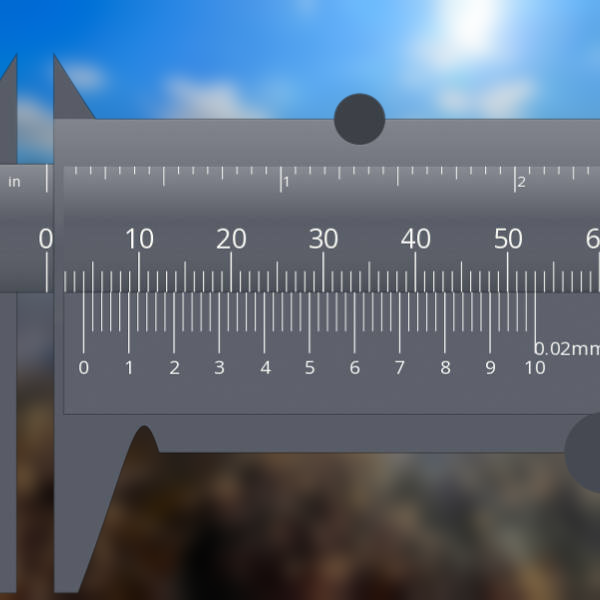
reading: mm 4.0
